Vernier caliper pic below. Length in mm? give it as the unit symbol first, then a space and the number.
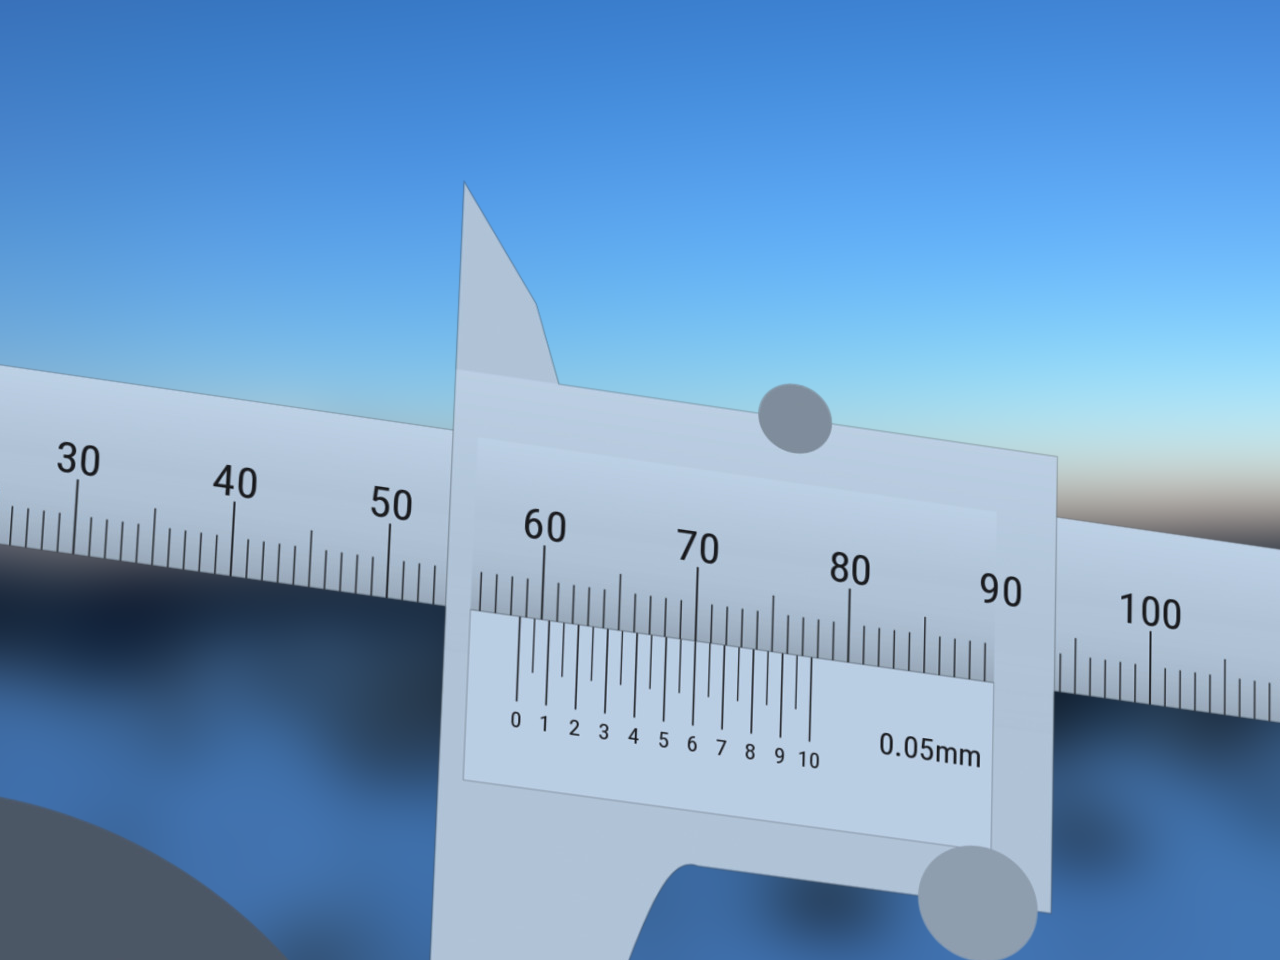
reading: mm 58.6
